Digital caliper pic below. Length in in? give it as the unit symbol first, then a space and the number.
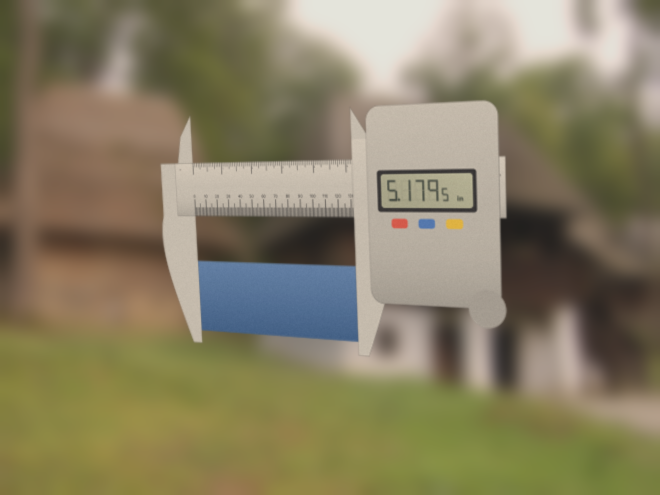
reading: in 5.1795
